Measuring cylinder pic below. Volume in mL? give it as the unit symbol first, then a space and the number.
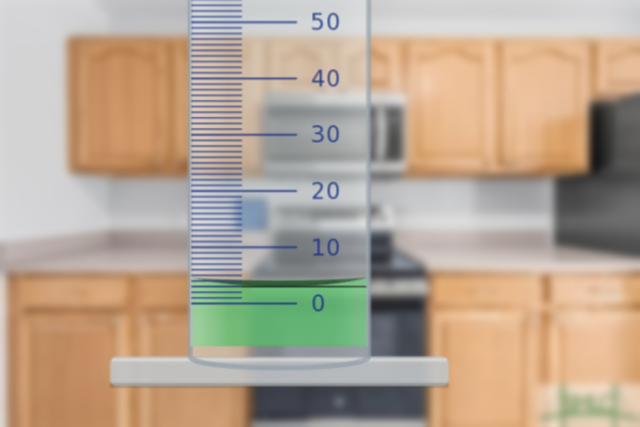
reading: mL 3
